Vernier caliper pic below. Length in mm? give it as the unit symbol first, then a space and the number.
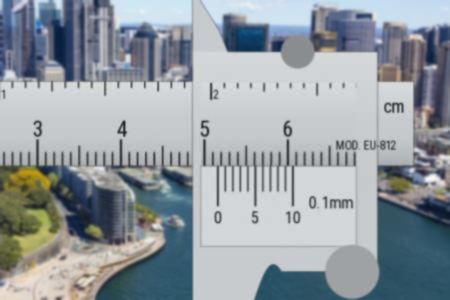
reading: mm 51.6
